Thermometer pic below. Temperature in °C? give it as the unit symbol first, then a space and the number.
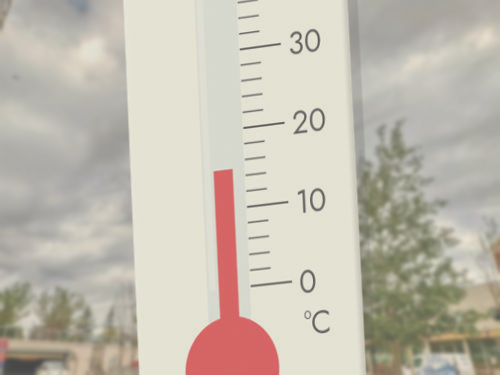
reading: °C 15
